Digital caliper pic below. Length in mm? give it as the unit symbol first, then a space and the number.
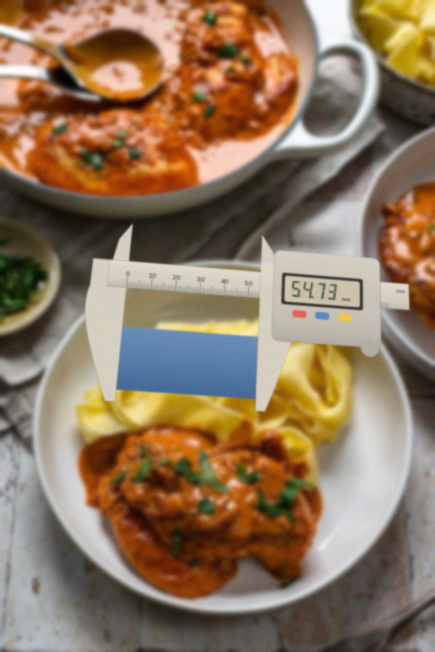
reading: mm 54.73
